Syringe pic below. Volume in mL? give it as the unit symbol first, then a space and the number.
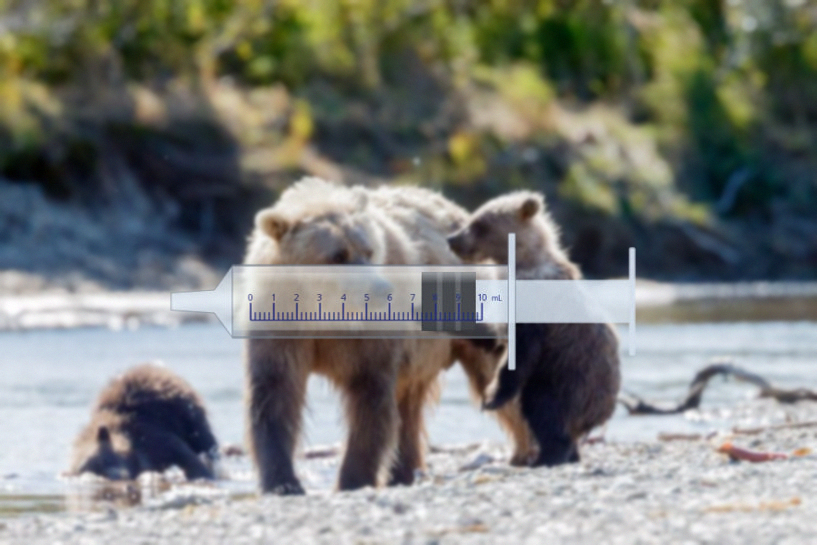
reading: mL 7.4
